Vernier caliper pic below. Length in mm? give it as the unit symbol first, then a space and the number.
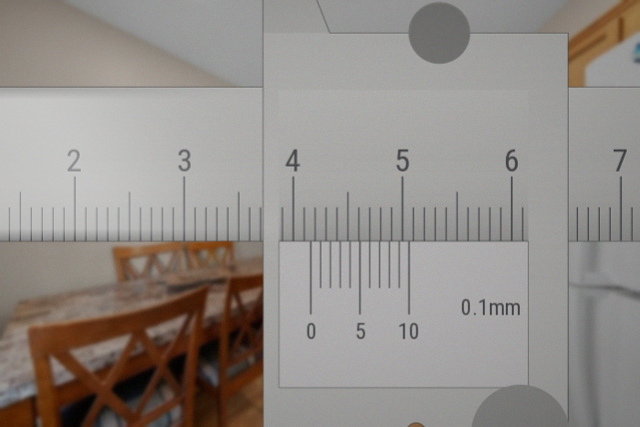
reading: mm 41.6
